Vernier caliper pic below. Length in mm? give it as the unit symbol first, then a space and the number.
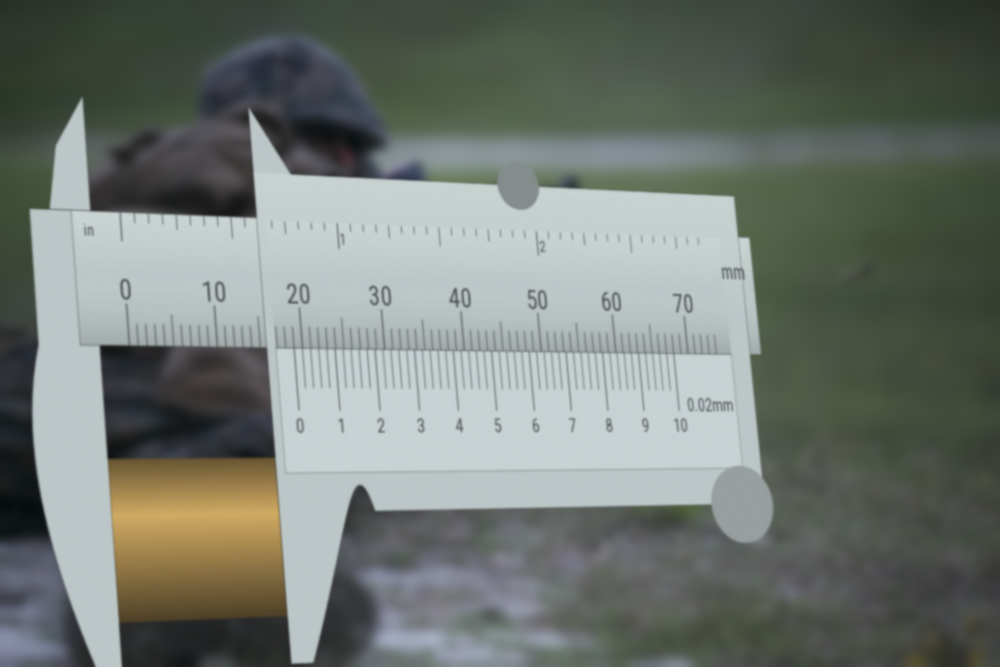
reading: mm 19.0
